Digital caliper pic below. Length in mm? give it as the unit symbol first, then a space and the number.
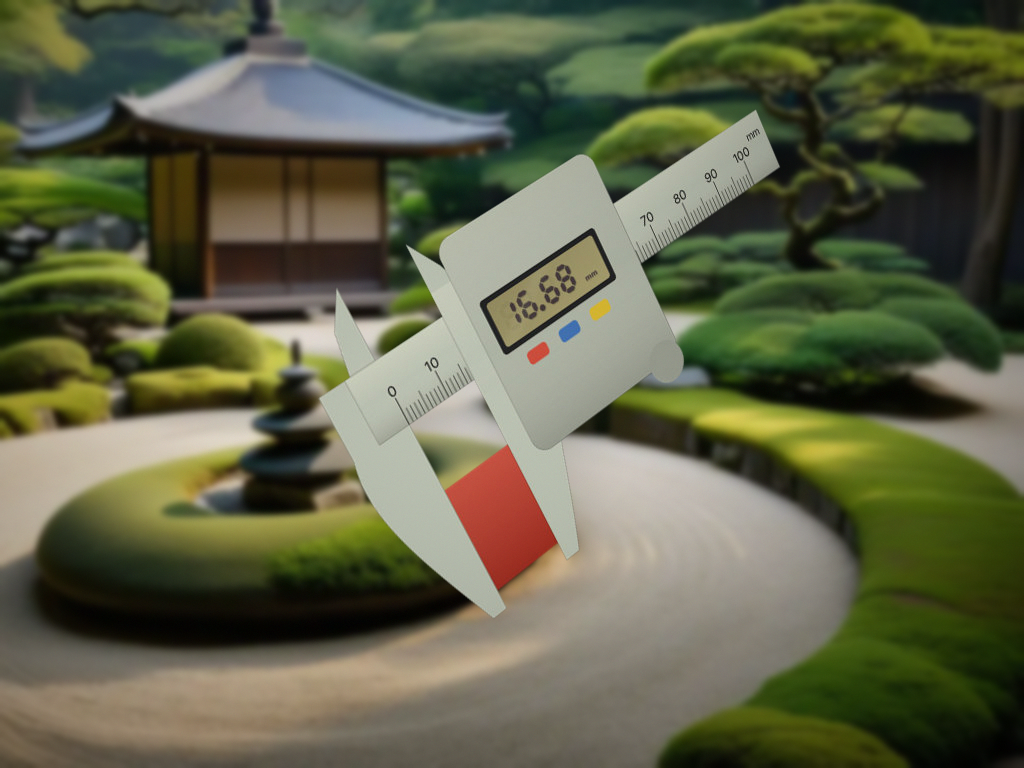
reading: mm 16.68
